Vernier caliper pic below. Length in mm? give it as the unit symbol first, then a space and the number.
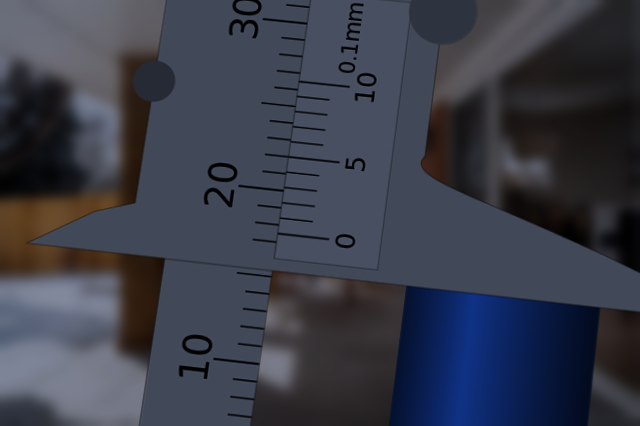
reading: mm 17.5
